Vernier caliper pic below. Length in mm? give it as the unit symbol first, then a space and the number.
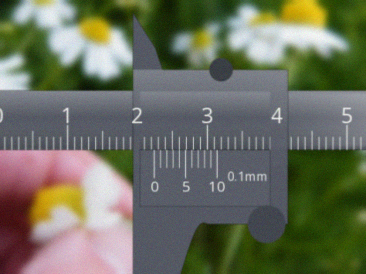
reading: mm 22.4
